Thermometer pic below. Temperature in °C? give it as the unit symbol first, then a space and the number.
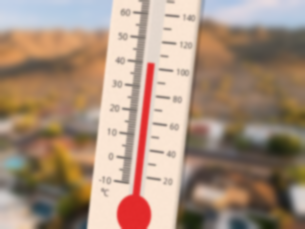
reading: °C 40
